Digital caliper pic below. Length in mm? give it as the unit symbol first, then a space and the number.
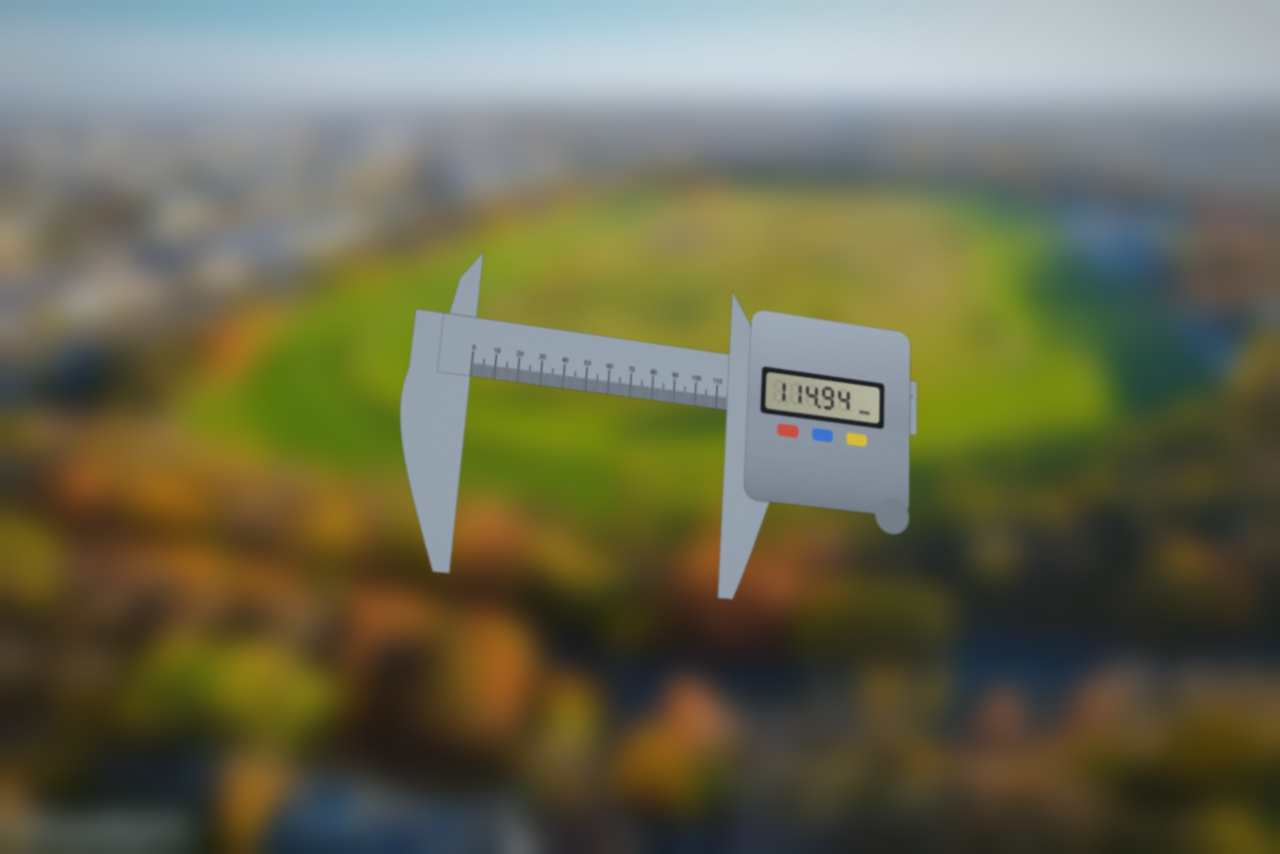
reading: mm 114.94
